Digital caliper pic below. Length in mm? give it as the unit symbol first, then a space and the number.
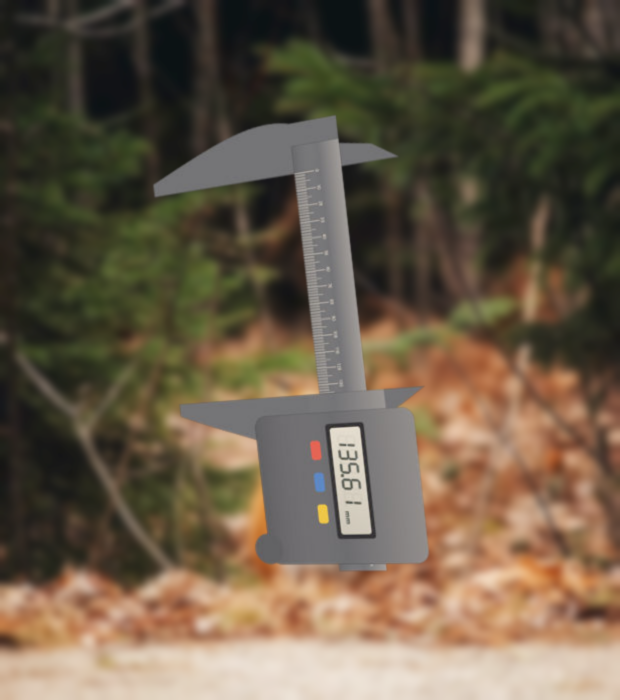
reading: mm 135.61
